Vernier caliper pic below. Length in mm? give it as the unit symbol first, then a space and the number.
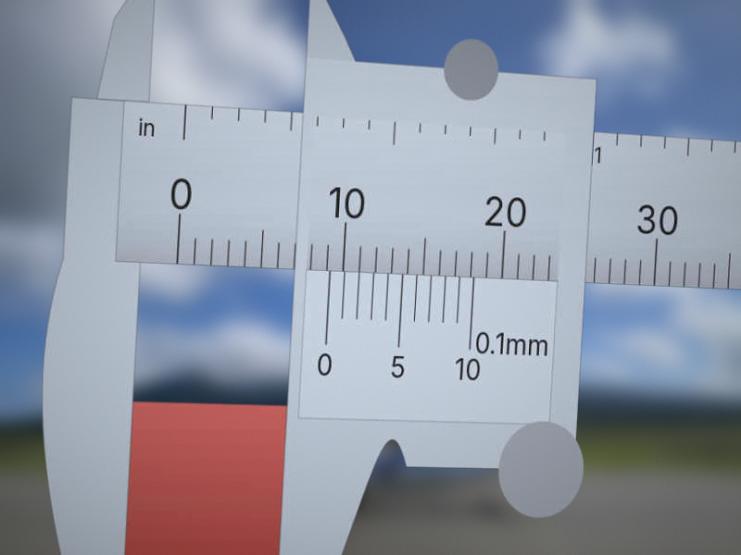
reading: mm 9.2
